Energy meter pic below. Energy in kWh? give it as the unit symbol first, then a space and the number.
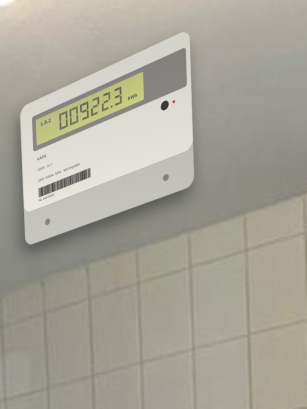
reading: kWh 922.3
